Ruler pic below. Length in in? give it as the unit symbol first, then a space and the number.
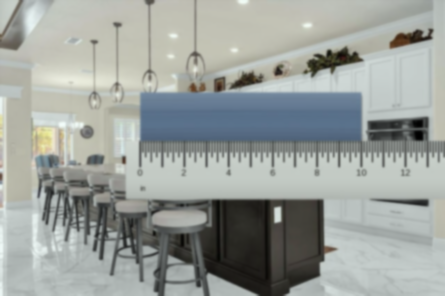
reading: in 10
